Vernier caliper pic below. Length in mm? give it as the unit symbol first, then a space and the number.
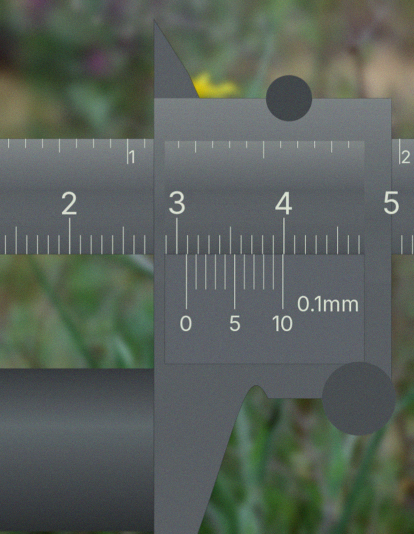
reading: mm 30.9
